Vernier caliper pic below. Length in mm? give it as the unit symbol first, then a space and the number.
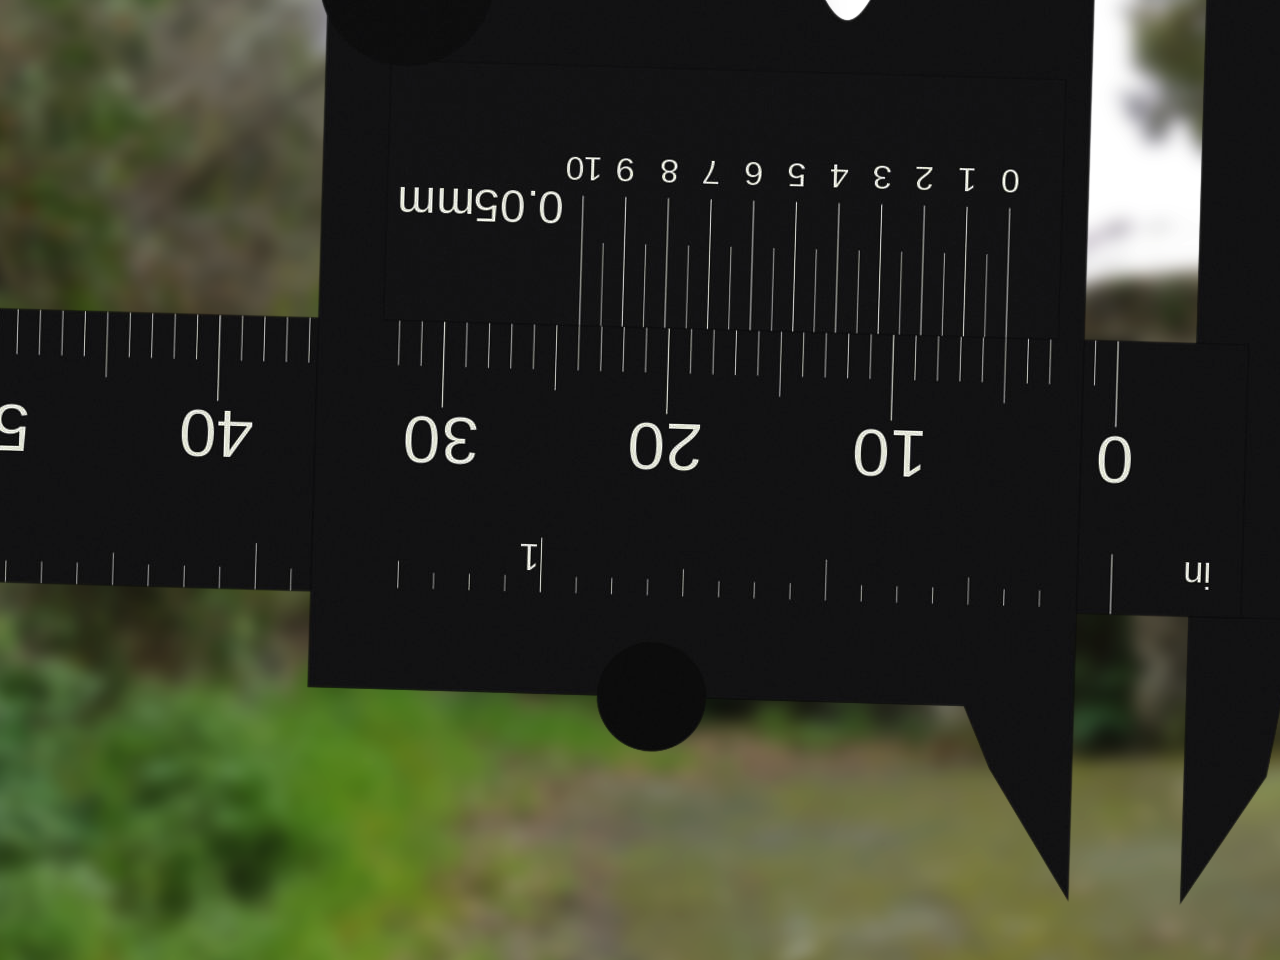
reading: mm 5.0
